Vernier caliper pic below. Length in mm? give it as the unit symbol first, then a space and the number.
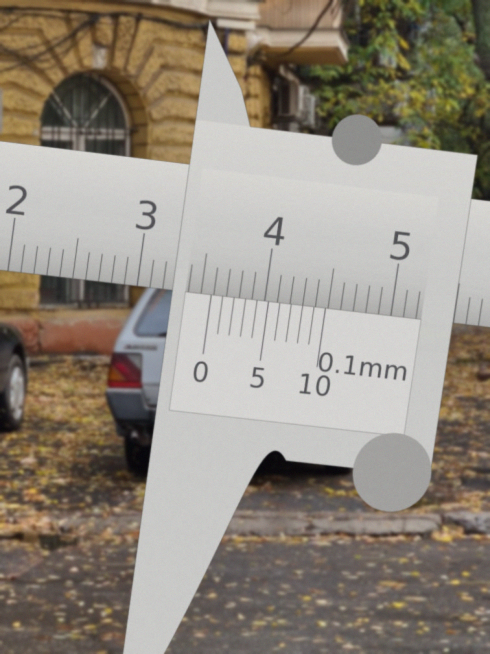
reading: mm 35.8
